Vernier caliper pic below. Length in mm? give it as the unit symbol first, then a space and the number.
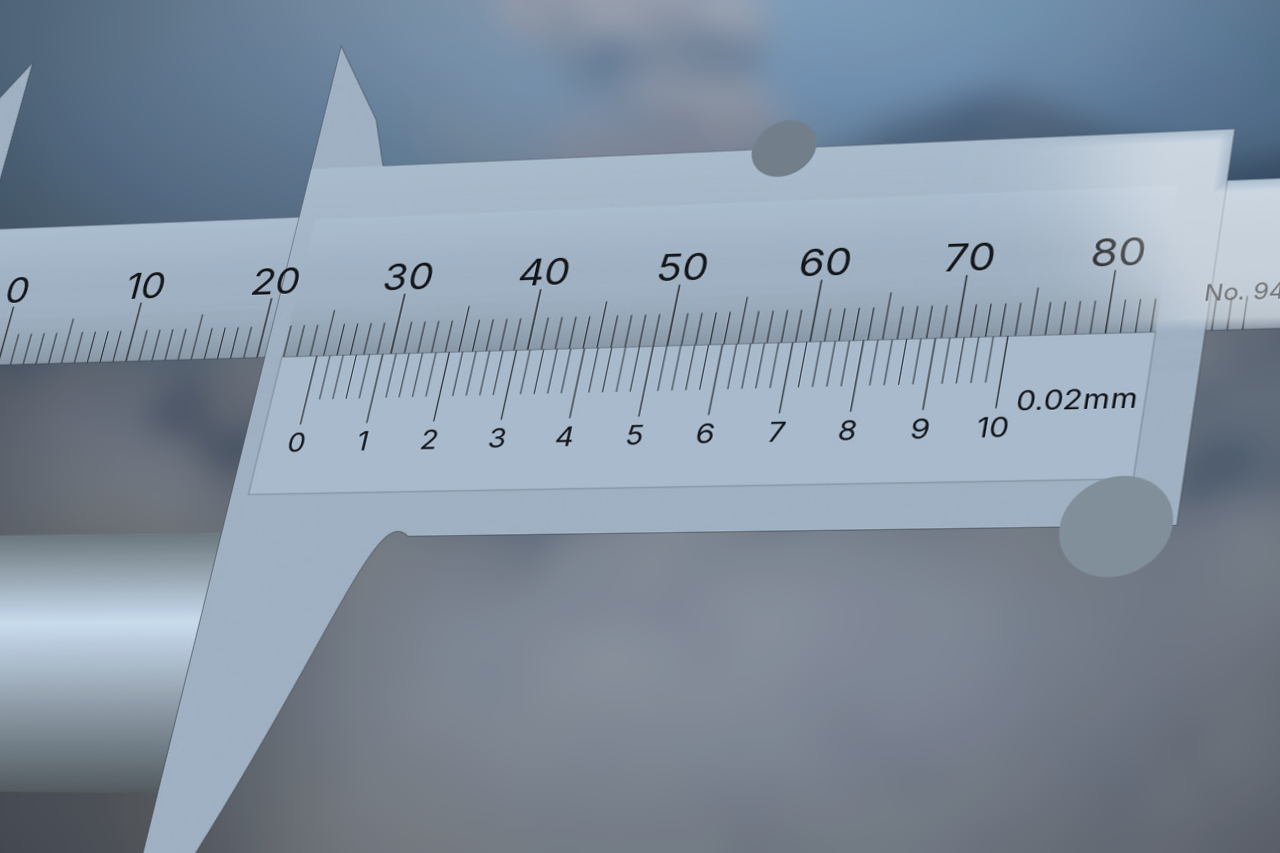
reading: mm 24.5
